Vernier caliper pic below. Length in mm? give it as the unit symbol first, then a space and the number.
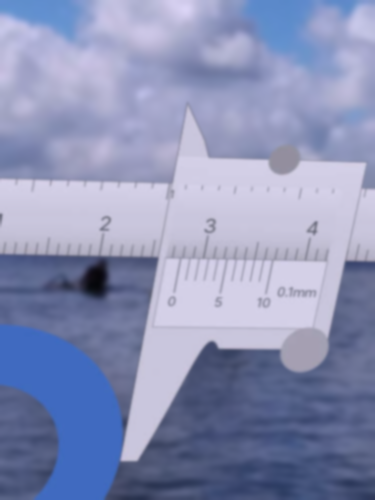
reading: mm 27.8
